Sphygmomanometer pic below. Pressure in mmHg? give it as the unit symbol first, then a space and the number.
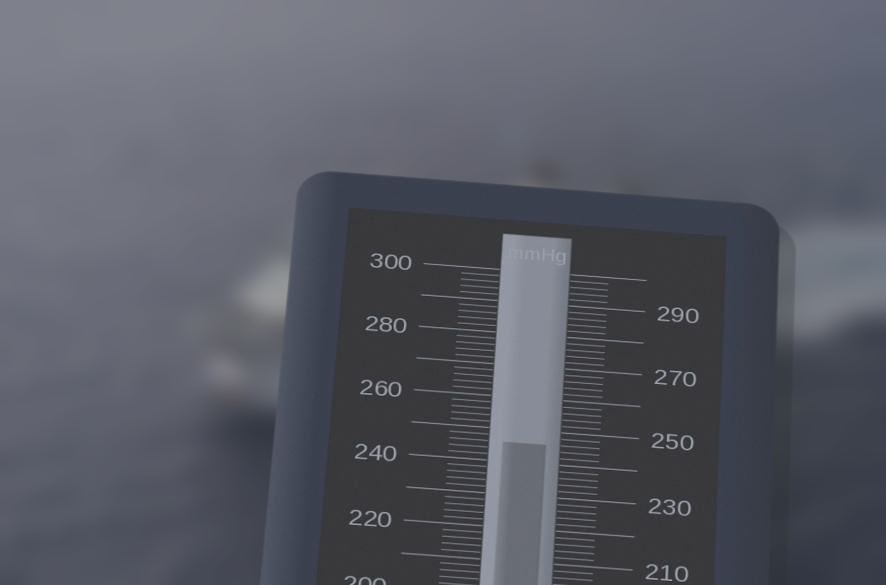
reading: mmHg 246
